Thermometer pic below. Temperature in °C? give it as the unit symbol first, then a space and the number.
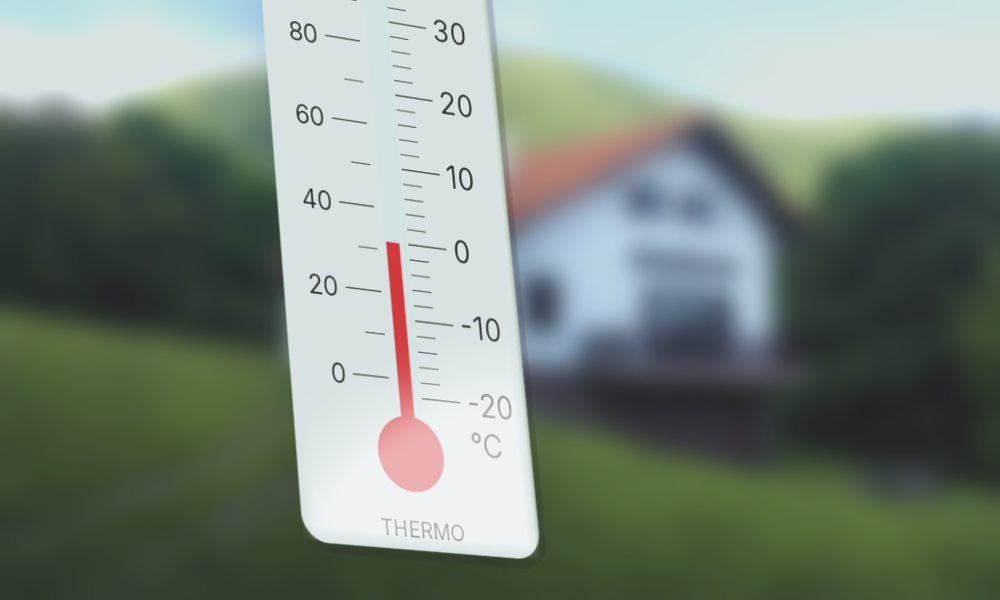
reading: °C 0
